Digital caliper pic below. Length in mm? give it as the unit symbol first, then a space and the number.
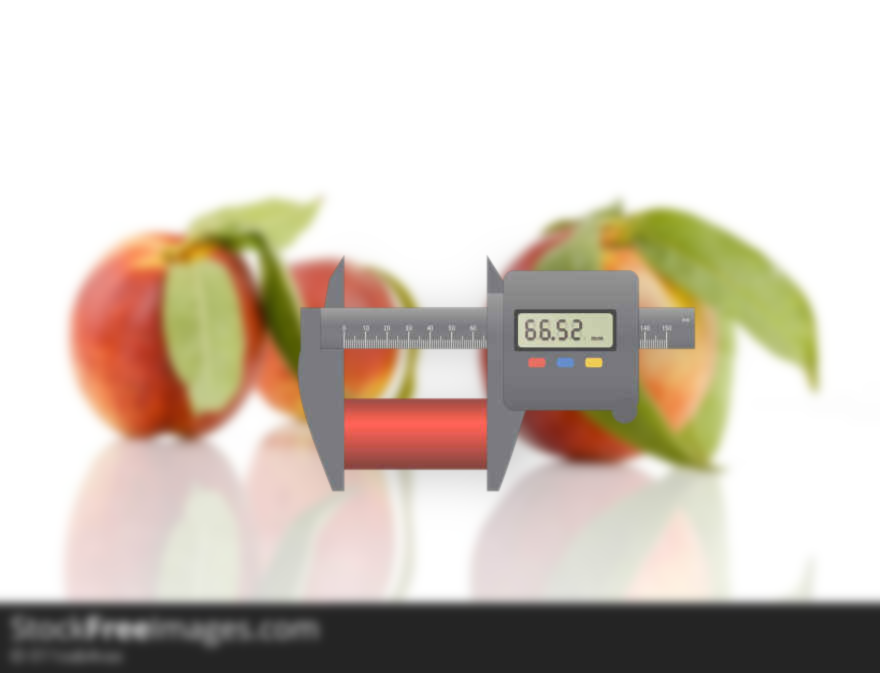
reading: mm 66.52
